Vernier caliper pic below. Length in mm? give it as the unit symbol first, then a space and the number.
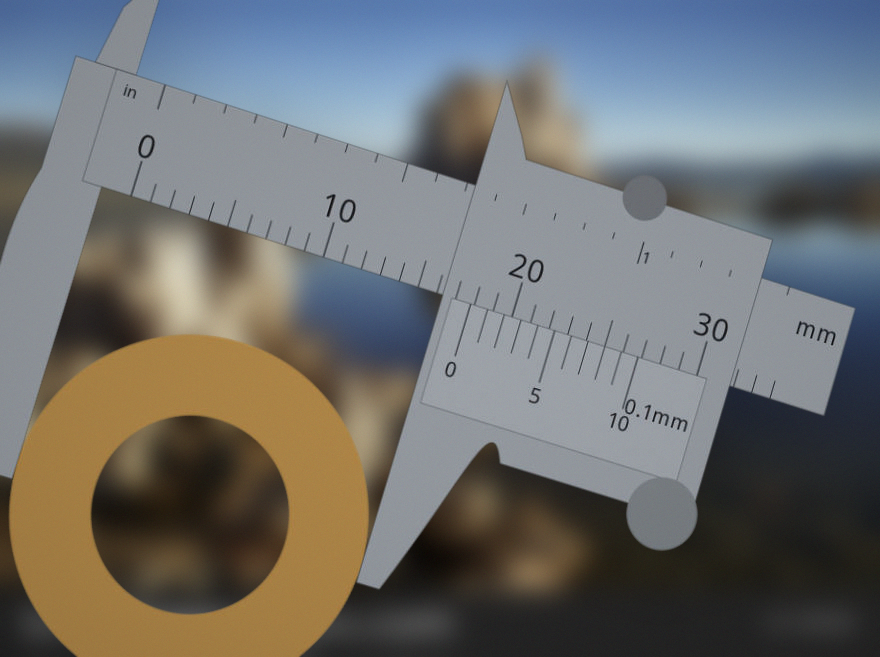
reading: mm 17.8
